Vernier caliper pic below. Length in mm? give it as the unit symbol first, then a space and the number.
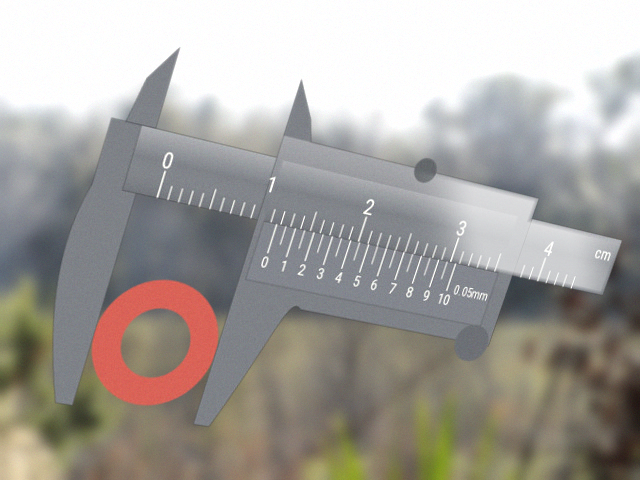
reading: mm 11.6
